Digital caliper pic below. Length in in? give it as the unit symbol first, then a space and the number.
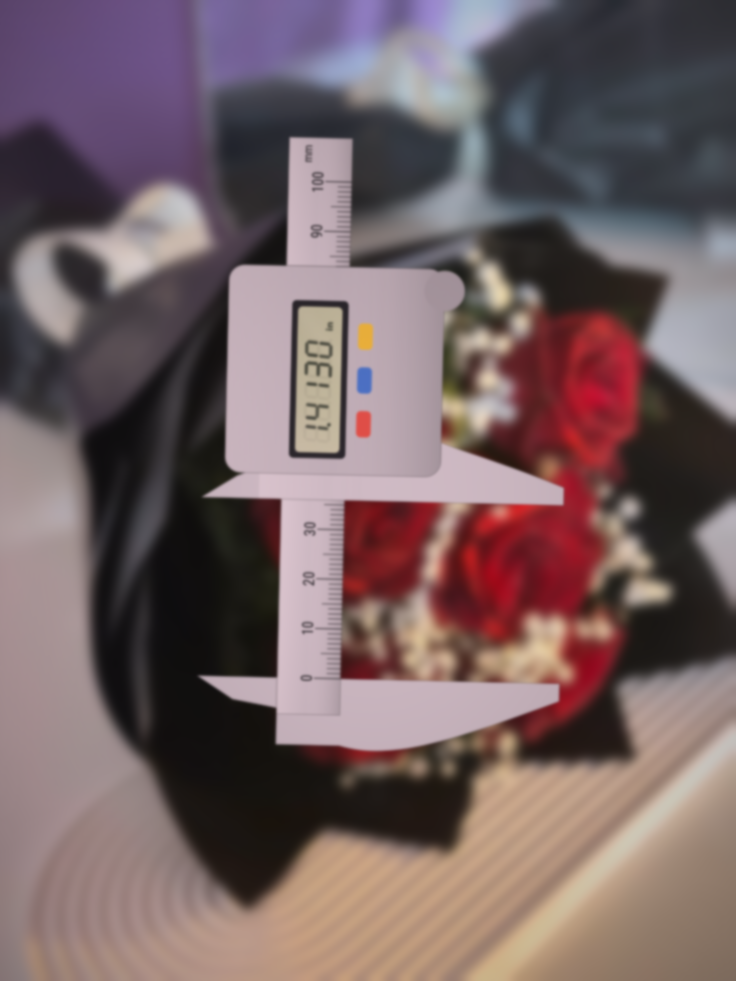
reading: in 1.4130
